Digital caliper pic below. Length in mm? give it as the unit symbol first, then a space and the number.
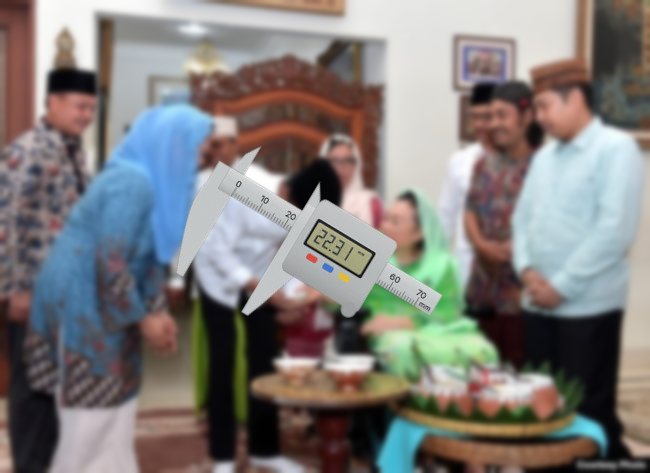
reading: mm 22.31
